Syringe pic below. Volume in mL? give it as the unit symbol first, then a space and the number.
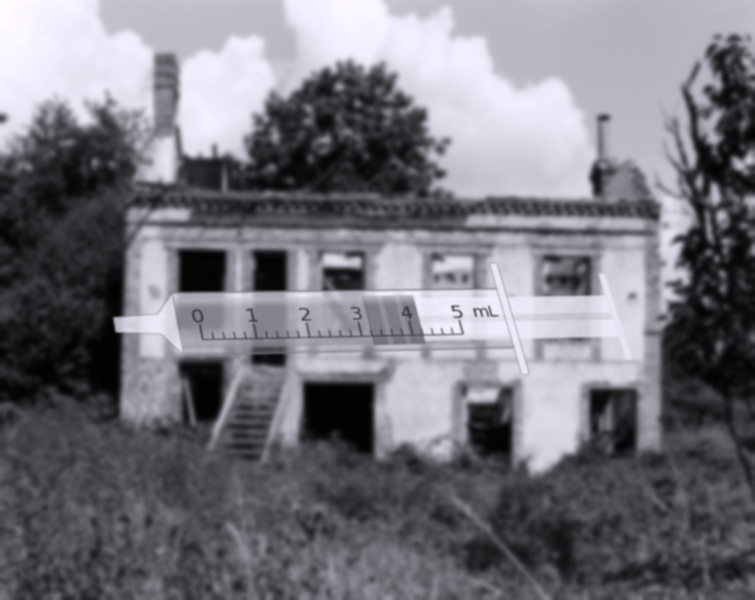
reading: mL 3.2
